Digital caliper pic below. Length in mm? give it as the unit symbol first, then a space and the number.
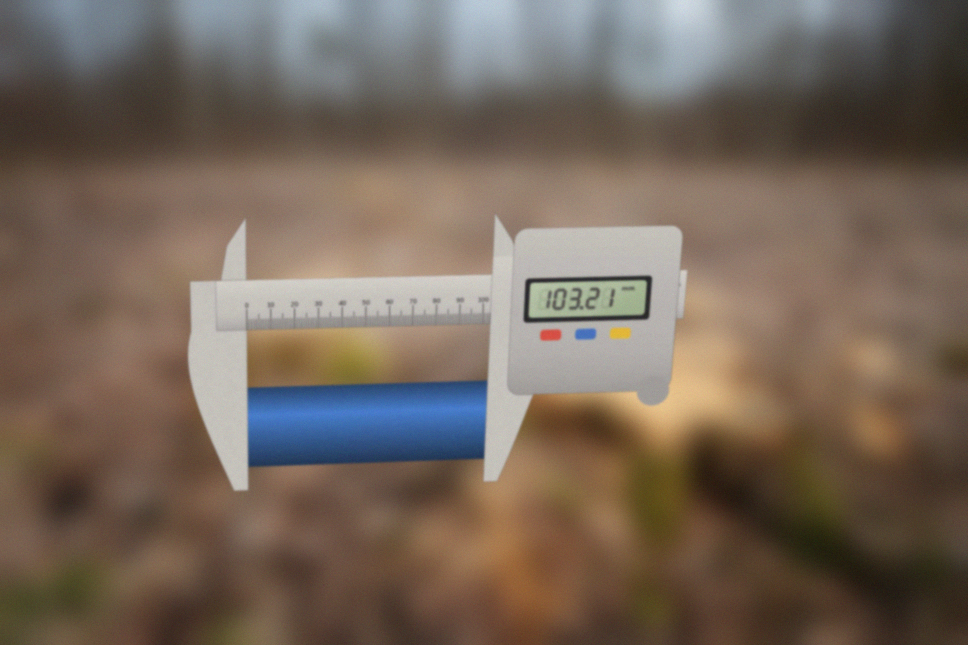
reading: mm 103.21
